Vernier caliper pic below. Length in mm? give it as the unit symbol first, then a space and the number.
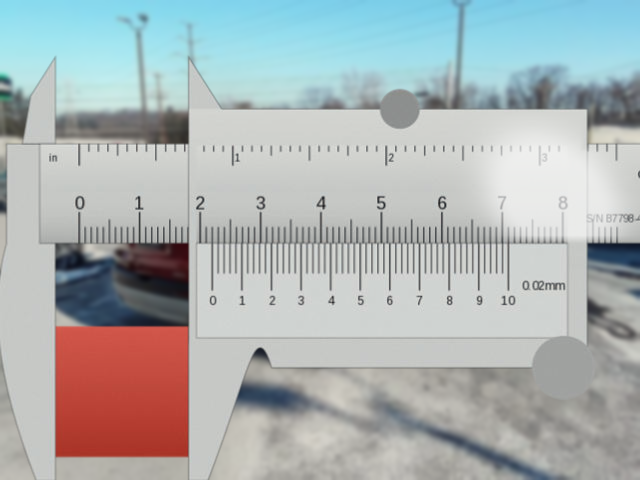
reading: mm 22.0
